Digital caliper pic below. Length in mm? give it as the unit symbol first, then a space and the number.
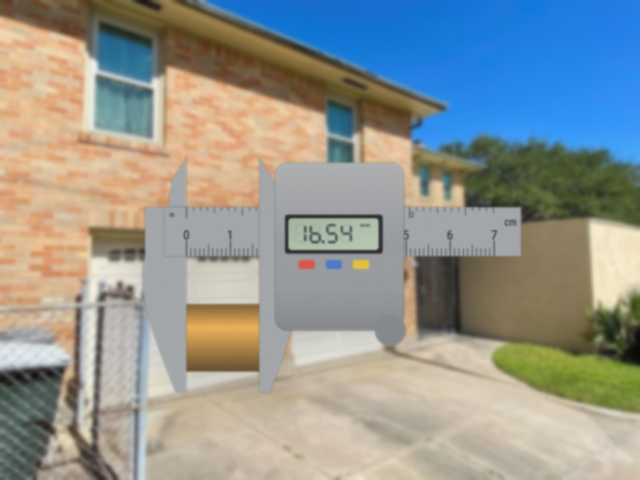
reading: mm 16.54
